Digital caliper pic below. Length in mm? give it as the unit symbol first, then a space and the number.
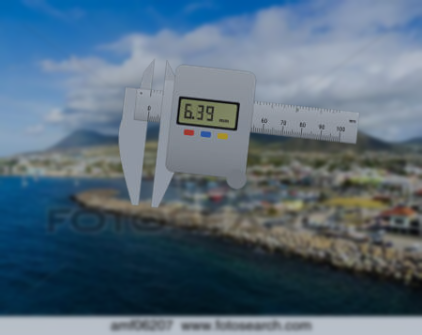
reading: mm 6.39
